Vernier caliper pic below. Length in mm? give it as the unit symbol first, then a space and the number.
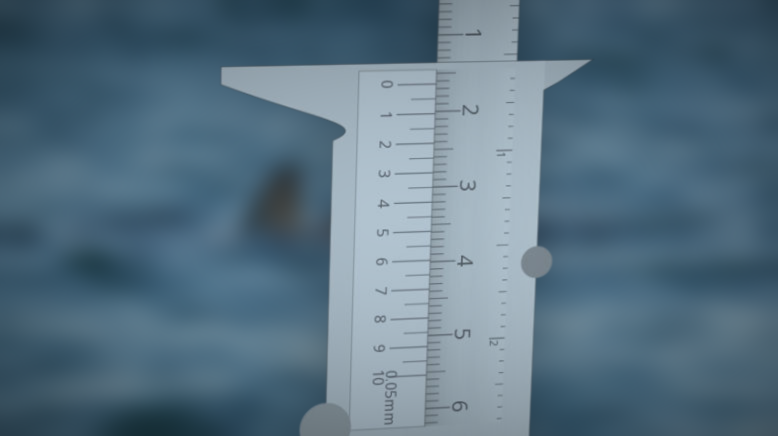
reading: mm 16.4
